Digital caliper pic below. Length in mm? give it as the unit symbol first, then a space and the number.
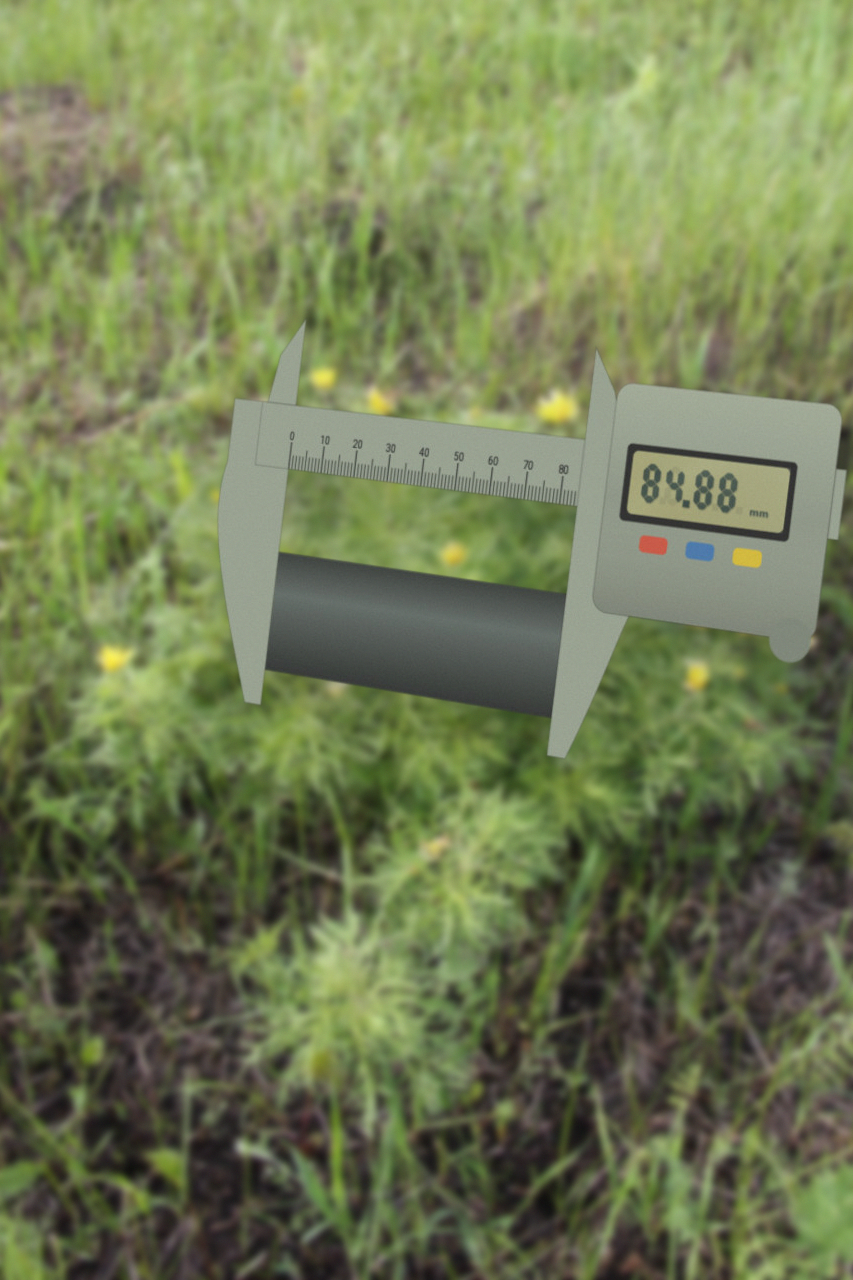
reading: mm 84.88
